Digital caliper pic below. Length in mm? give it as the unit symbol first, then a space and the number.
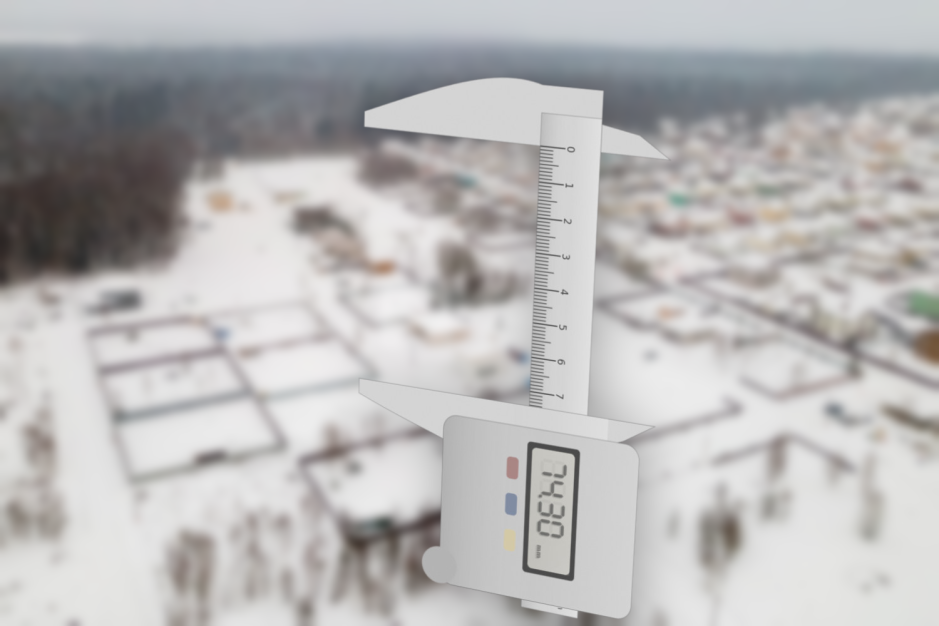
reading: mm 74.30
